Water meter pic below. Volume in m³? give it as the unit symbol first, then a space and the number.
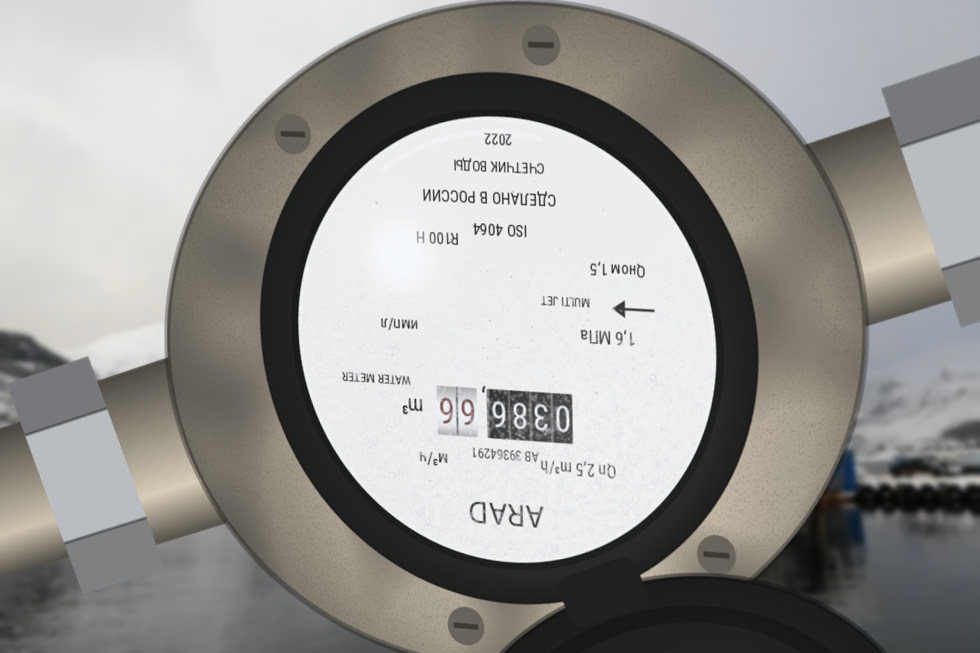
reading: m³ 386.66
